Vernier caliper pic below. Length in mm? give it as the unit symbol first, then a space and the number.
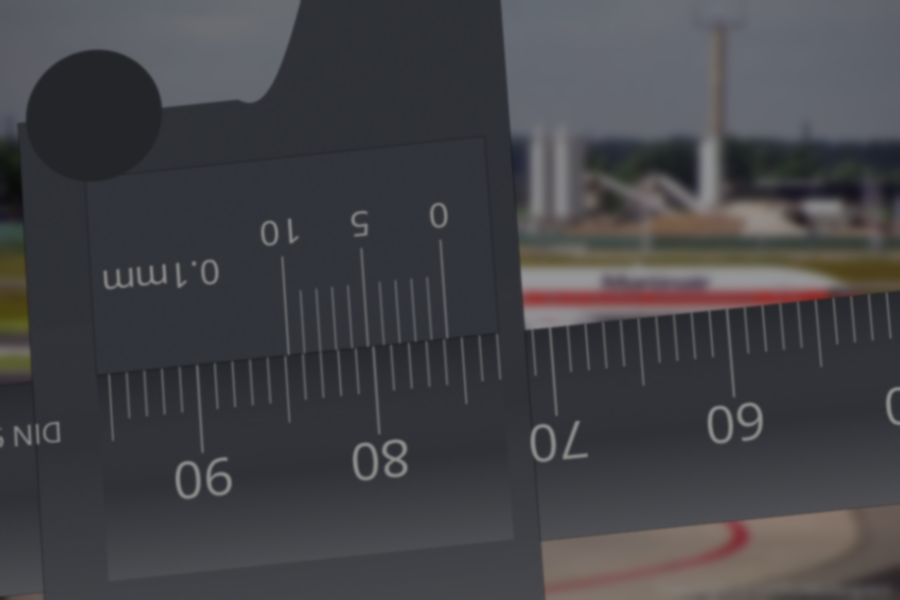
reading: mm 75.8
